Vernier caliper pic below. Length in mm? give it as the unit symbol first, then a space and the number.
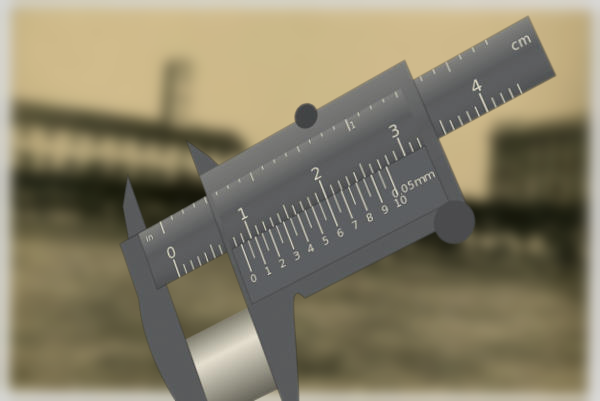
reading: mm 8.6
